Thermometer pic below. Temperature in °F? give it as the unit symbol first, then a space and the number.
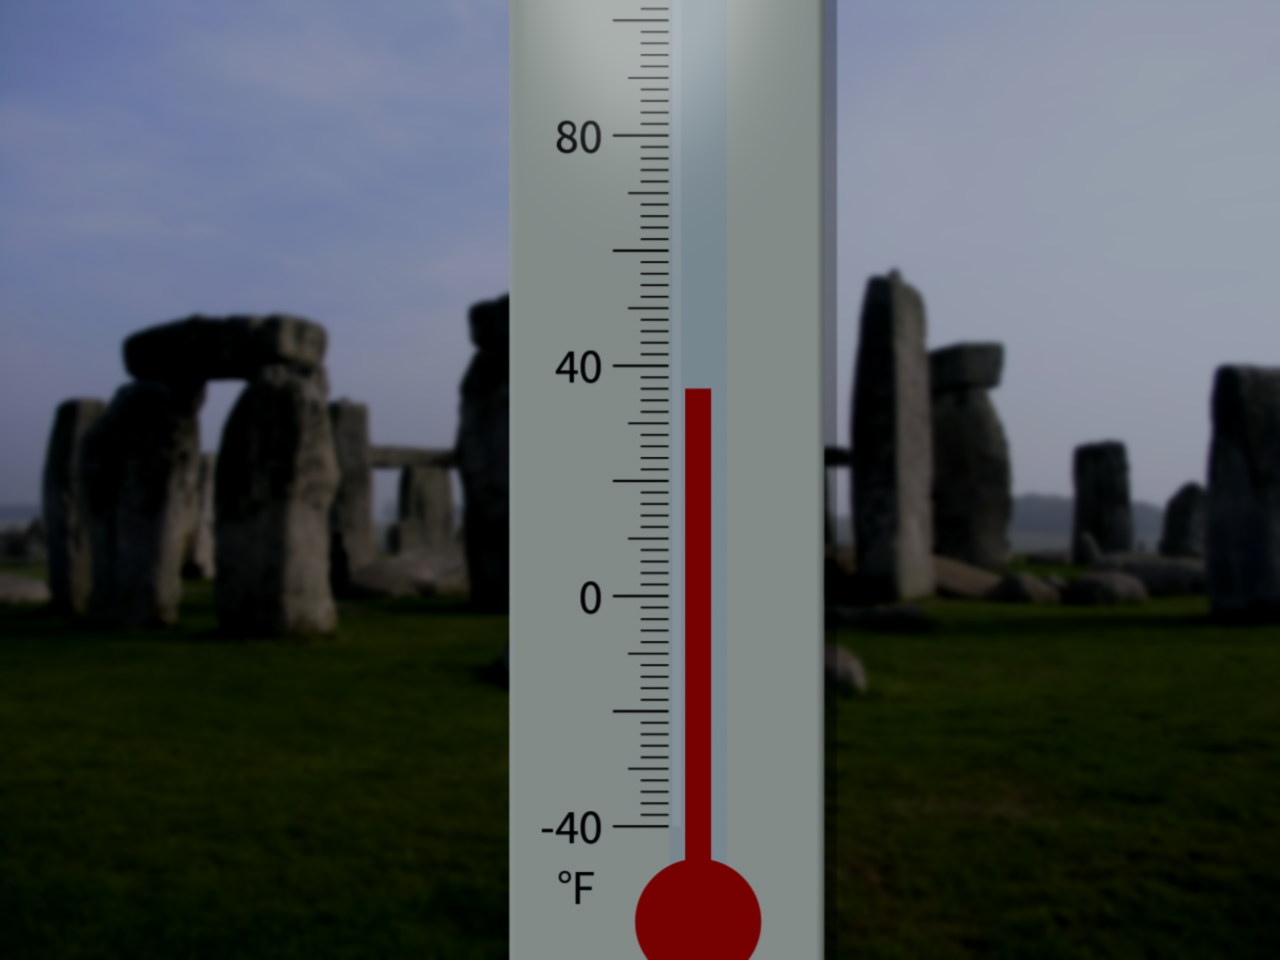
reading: °F 36
